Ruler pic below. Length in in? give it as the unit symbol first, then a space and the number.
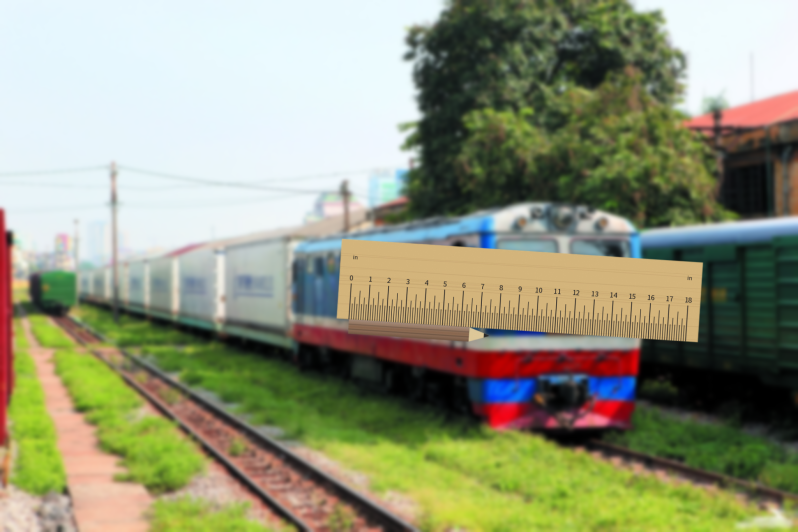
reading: in 7.5
